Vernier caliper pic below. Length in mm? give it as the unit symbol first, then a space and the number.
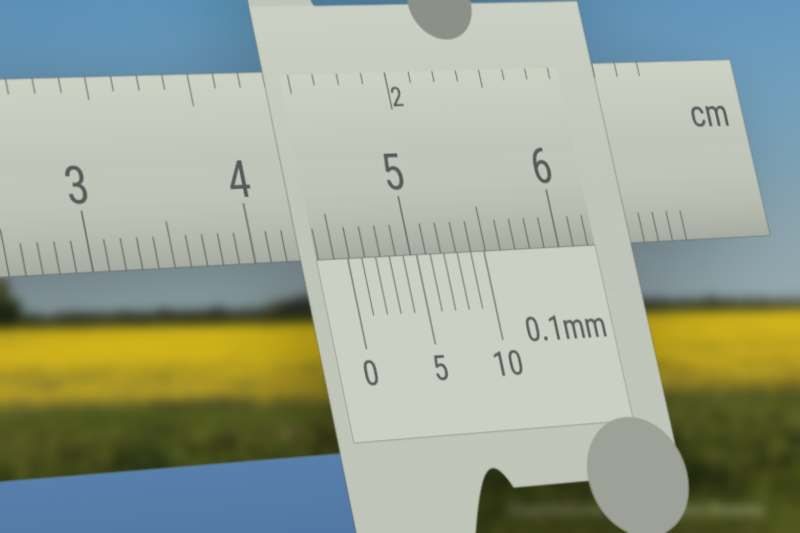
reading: mm 45.9
